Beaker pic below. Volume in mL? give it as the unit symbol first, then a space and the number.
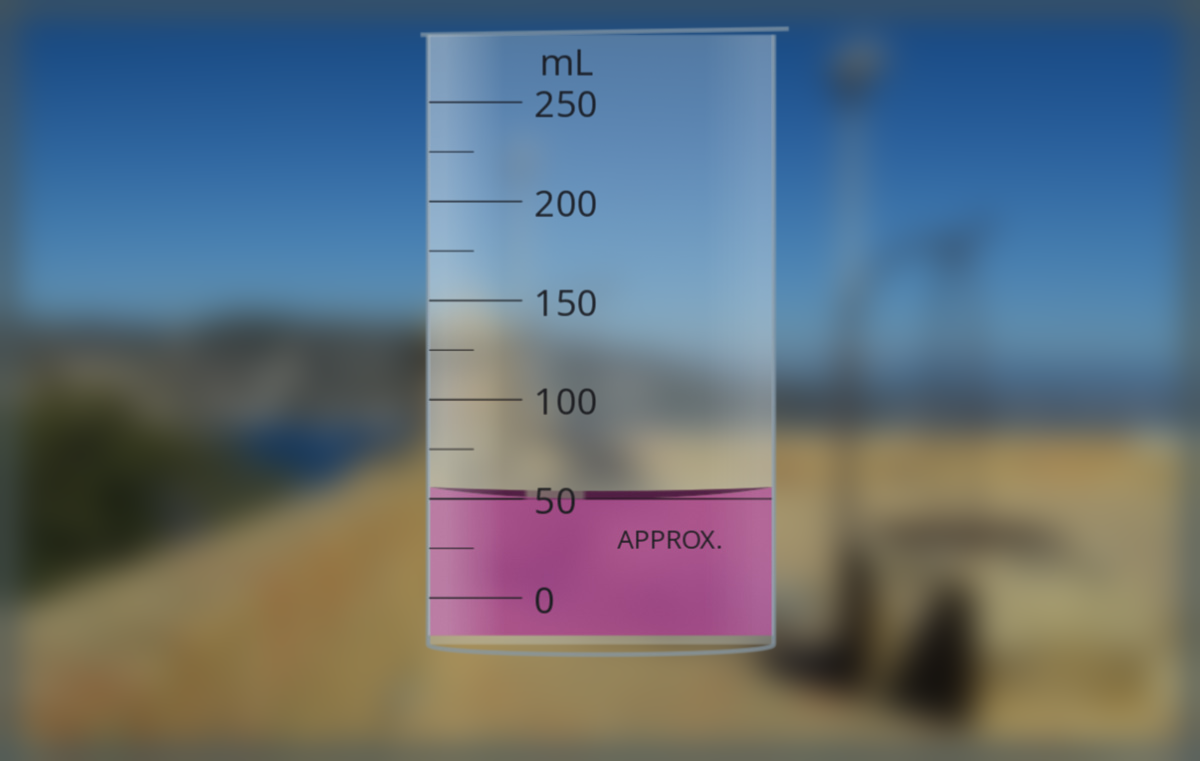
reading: mL 50
